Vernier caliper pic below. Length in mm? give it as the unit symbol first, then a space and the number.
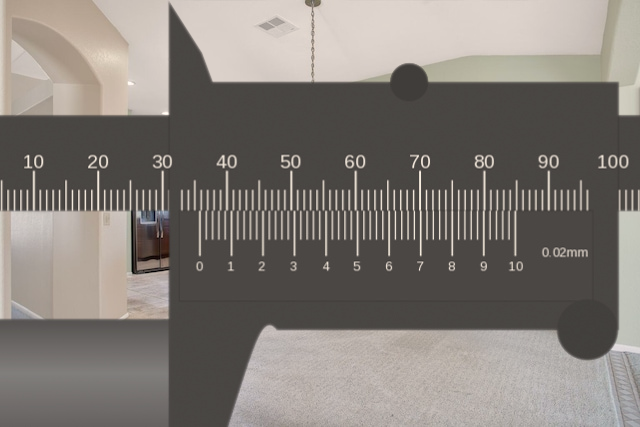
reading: mm 35.8
